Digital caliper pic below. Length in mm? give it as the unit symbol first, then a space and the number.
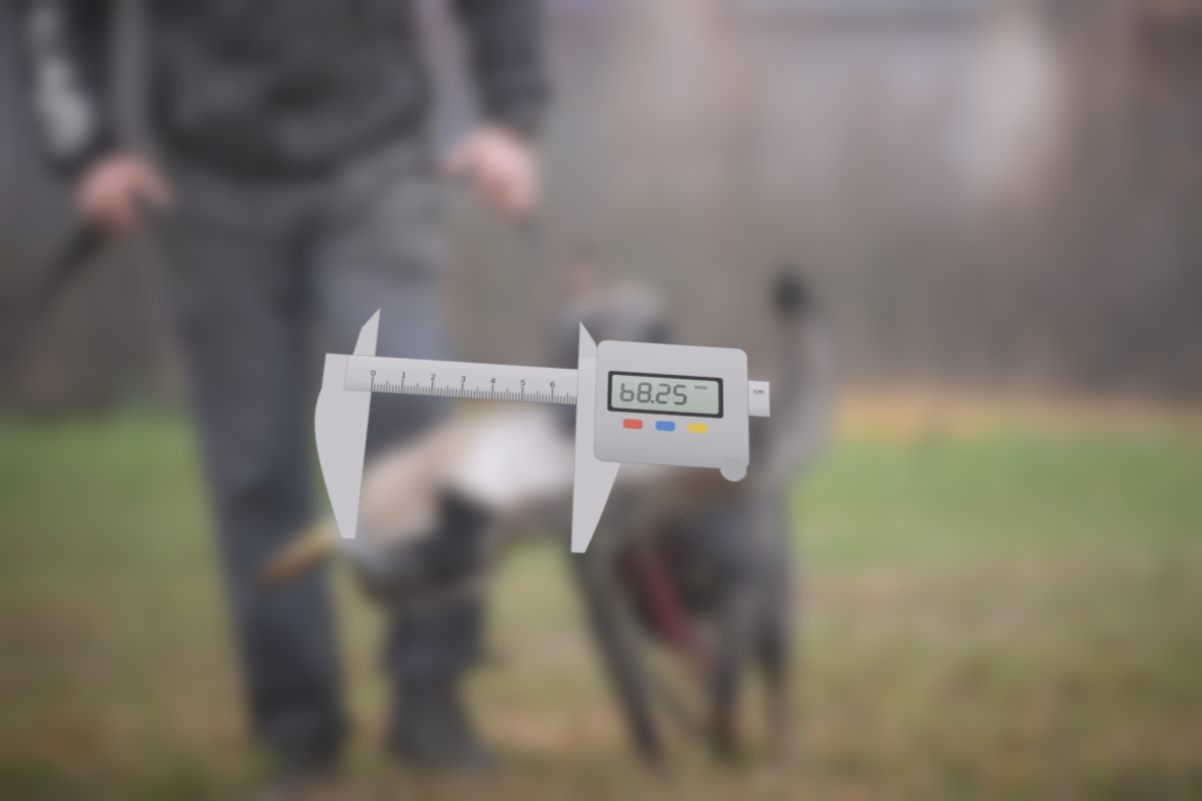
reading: mm 68.25
